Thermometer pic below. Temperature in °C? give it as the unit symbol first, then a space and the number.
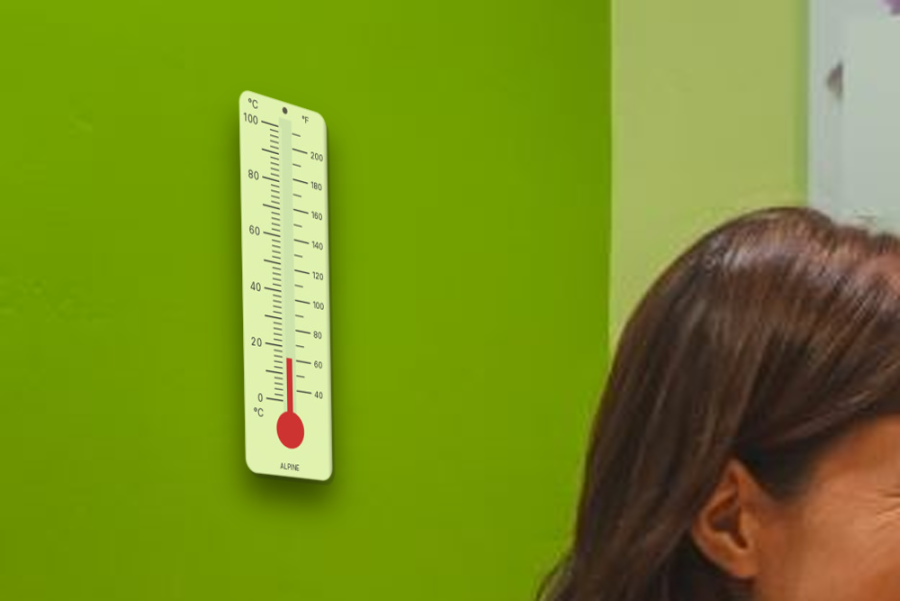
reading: °C 16
